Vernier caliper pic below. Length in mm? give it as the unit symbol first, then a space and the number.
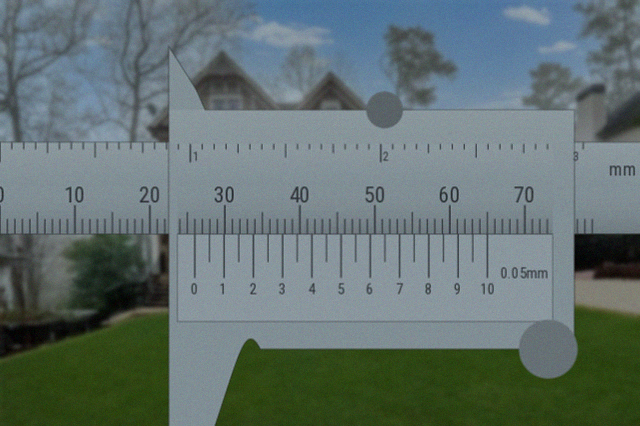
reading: mm 26.0
